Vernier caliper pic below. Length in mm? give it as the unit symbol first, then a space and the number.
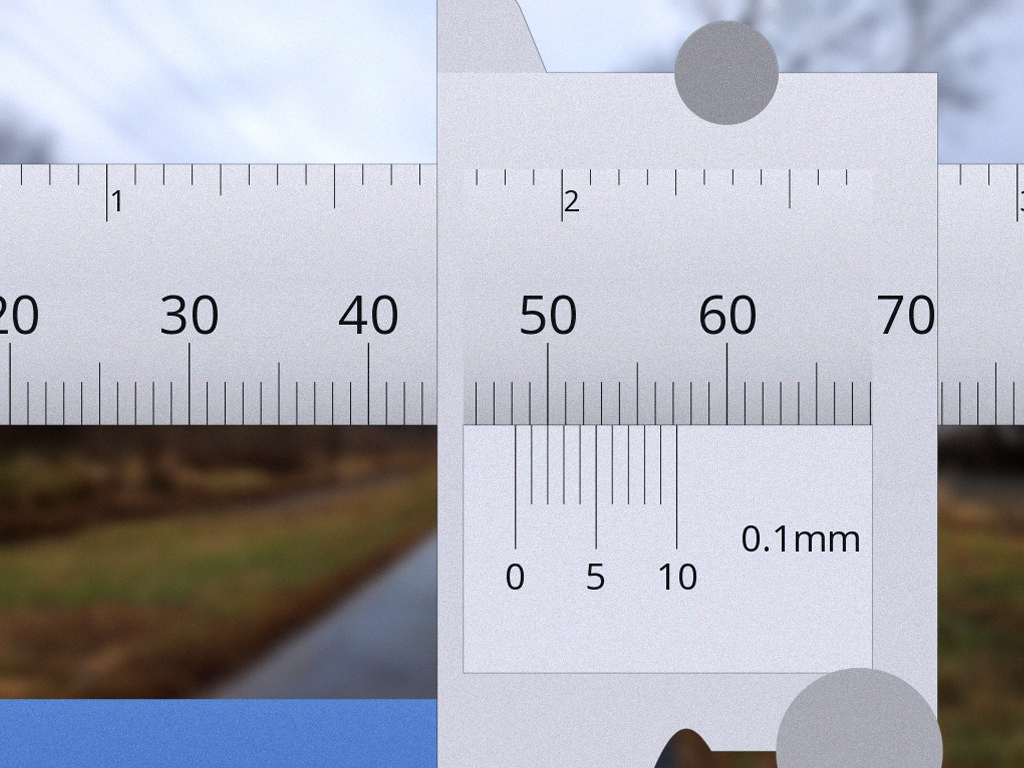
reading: mm 48.2
